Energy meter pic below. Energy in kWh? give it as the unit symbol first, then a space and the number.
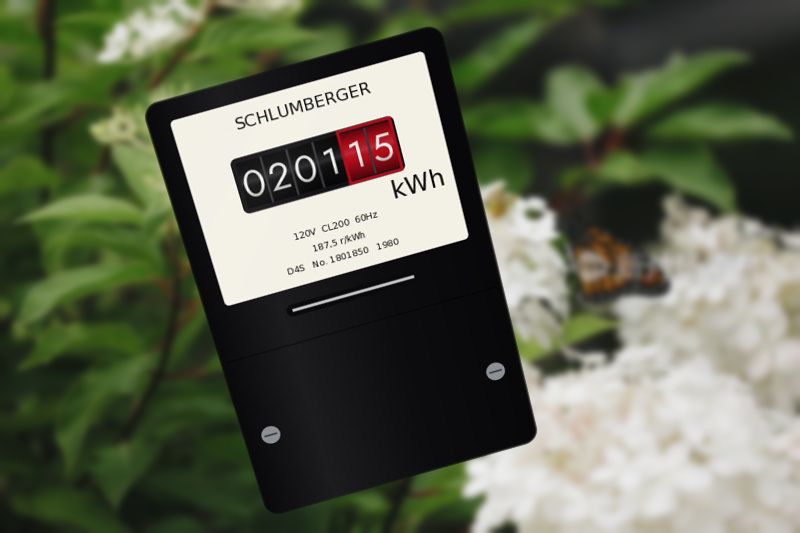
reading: kWh 201.15
